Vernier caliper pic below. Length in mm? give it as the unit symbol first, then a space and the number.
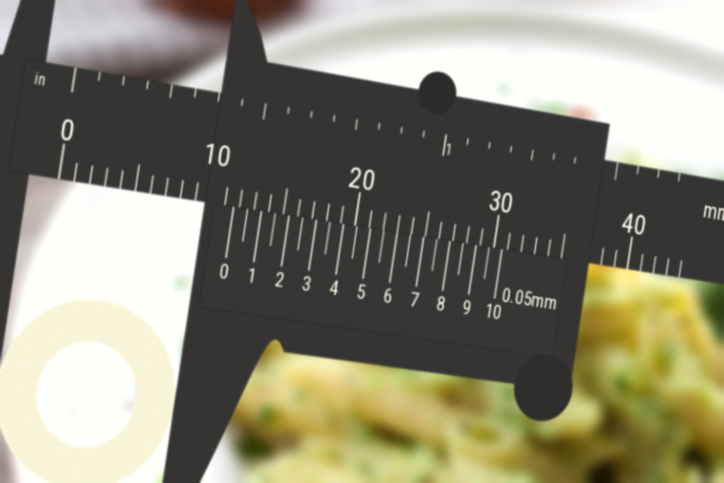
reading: mm 11.6
